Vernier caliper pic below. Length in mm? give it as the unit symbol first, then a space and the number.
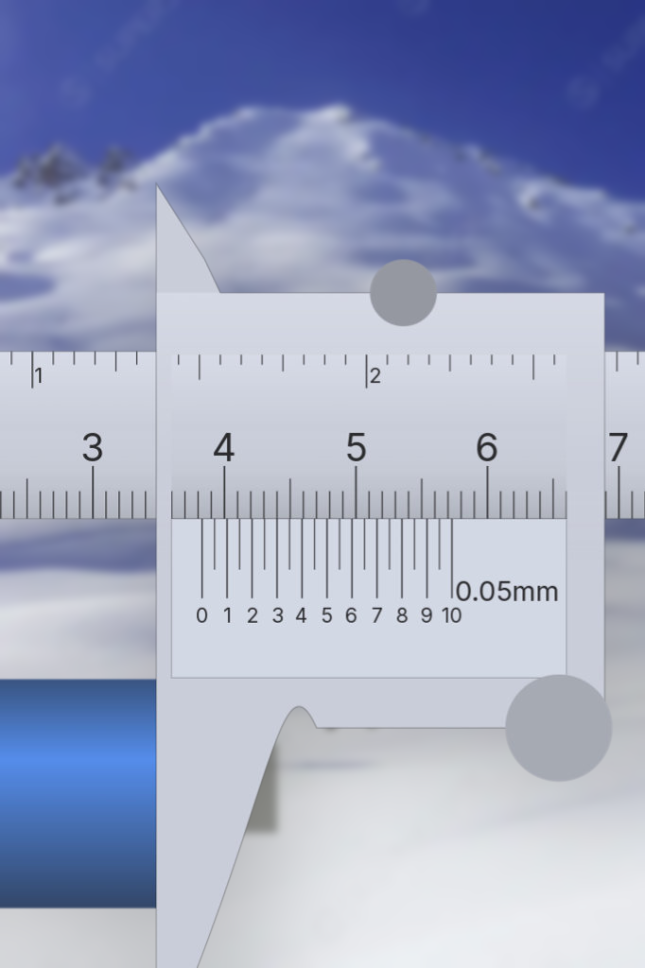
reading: mm 38.3
